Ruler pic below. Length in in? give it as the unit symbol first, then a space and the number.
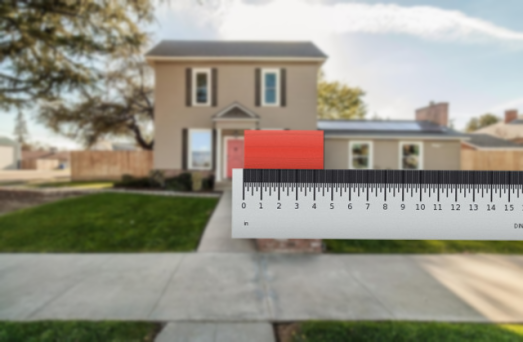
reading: in 4.5
